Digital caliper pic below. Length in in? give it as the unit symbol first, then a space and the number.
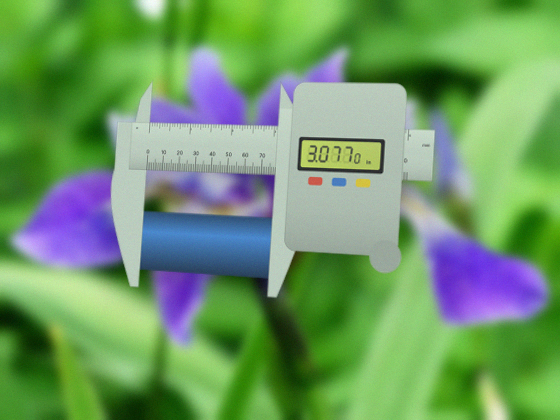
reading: in 3.0770
